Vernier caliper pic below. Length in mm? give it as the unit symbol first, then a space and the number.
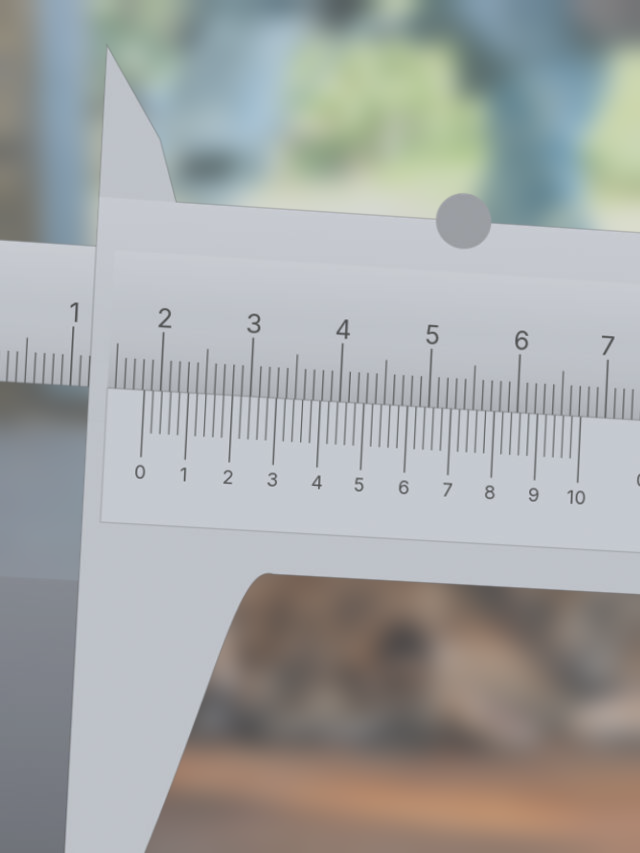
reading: mm 18.2
